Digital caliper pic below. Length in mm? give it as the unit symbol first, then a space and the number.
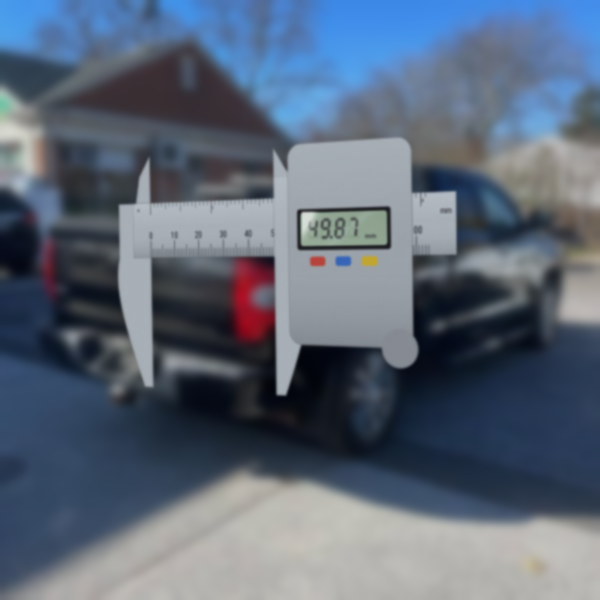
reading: mm 49.87
